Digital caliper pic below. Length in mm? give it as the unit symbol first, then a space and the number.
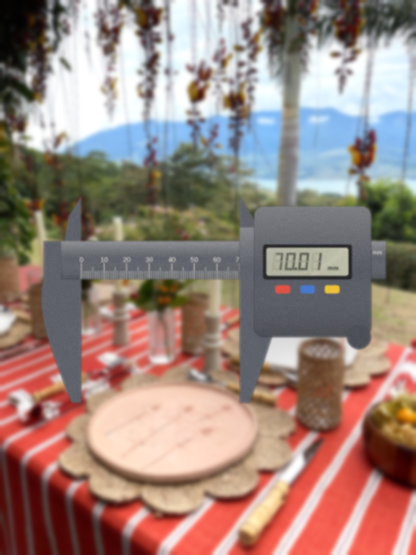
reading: mm 70.01
